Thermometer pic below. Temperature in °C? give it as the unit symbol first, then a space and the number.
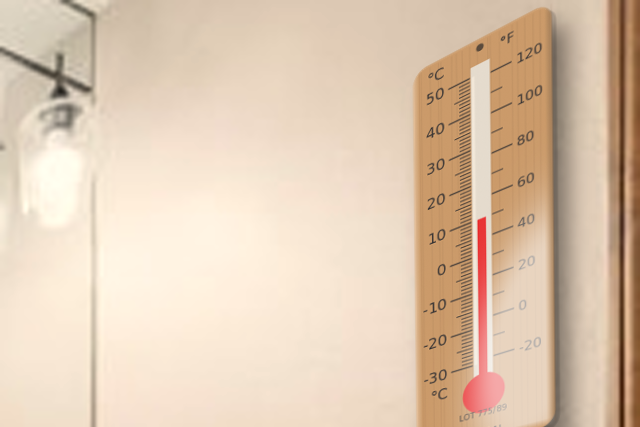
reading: °C 10
